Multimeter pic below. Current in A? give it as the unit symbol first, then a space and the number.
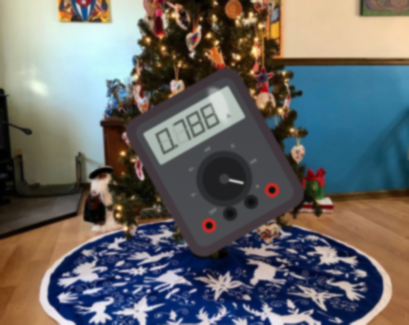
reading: A 0.788
